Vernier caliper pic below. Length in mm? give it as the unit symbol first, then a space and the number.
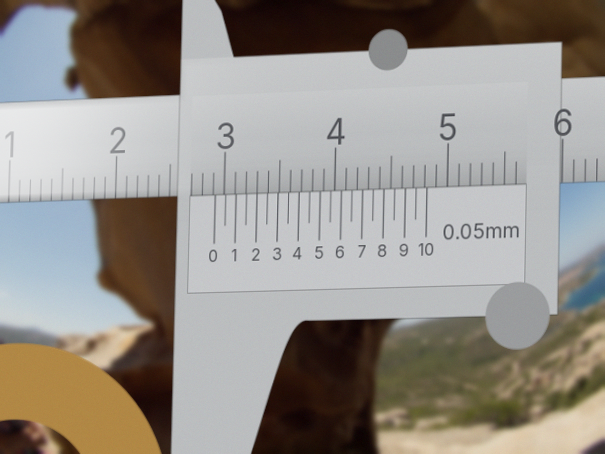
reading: mm 29.2
